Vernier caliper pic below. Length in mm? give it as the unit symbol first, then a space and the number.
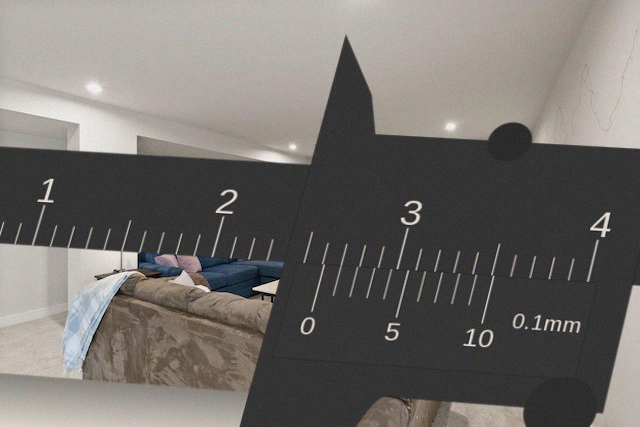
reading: mm 26.1
